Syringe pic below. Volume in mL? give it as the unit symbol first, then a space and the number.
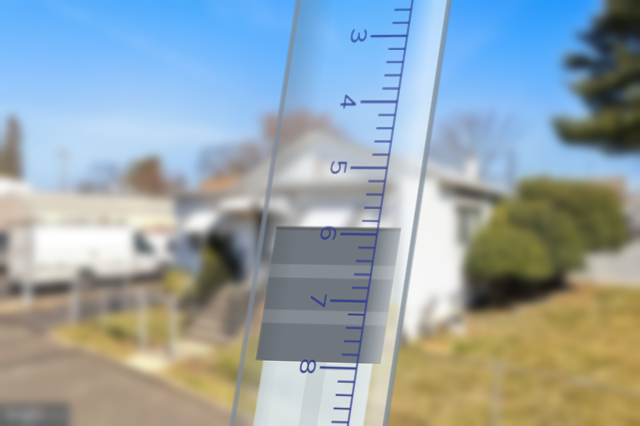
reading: mL 5.9
